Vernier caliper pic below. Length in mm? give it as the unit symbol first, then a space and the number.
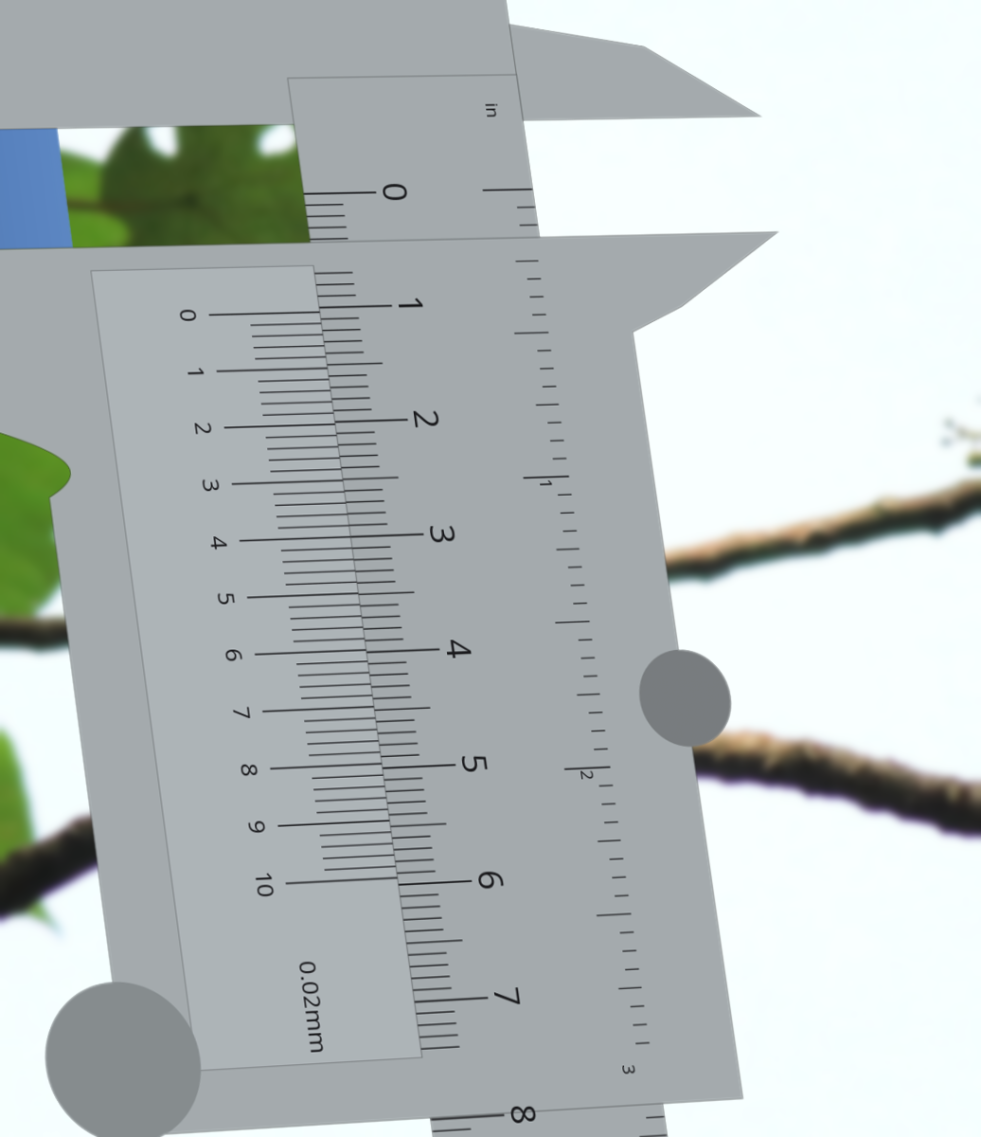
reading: mm 10.4
